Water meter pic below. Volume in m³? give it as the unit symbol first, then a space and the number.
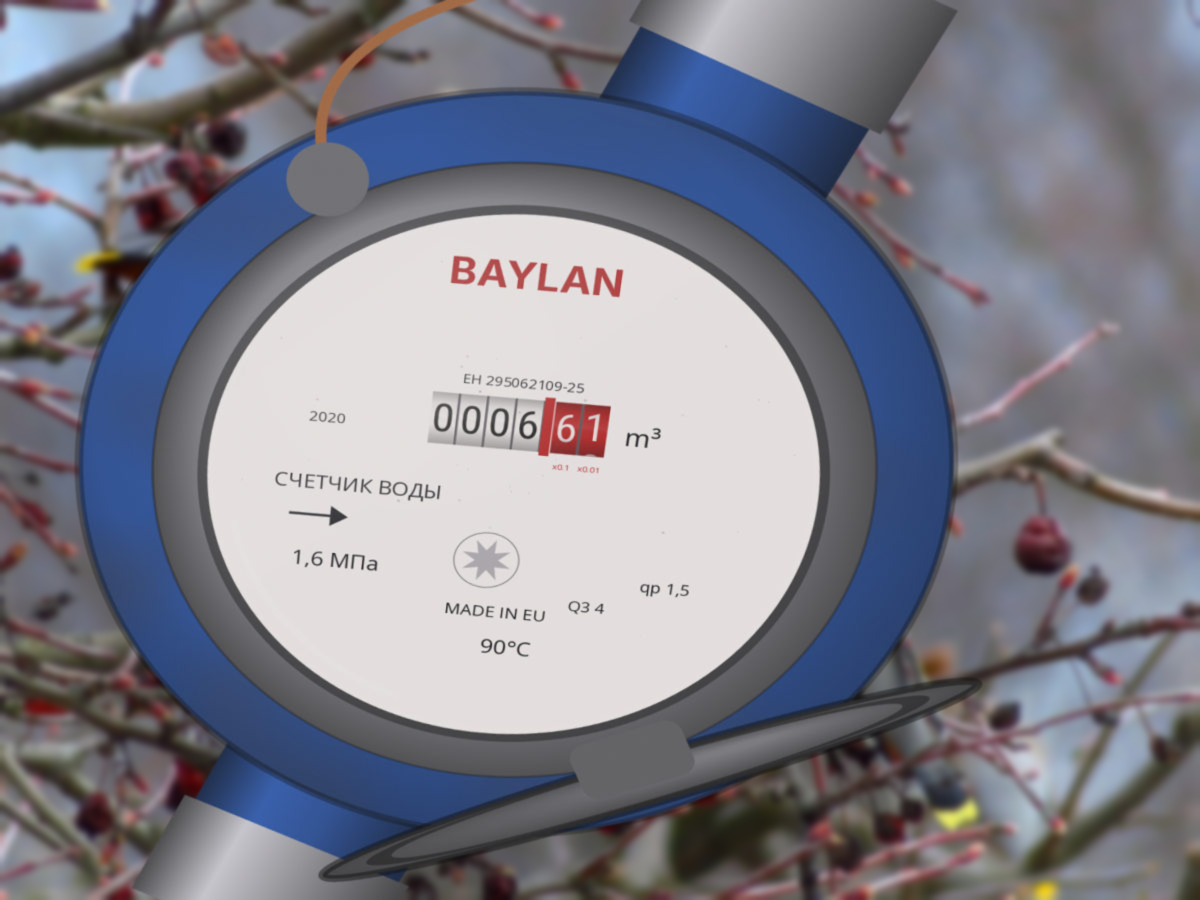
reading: m³ 6.61
